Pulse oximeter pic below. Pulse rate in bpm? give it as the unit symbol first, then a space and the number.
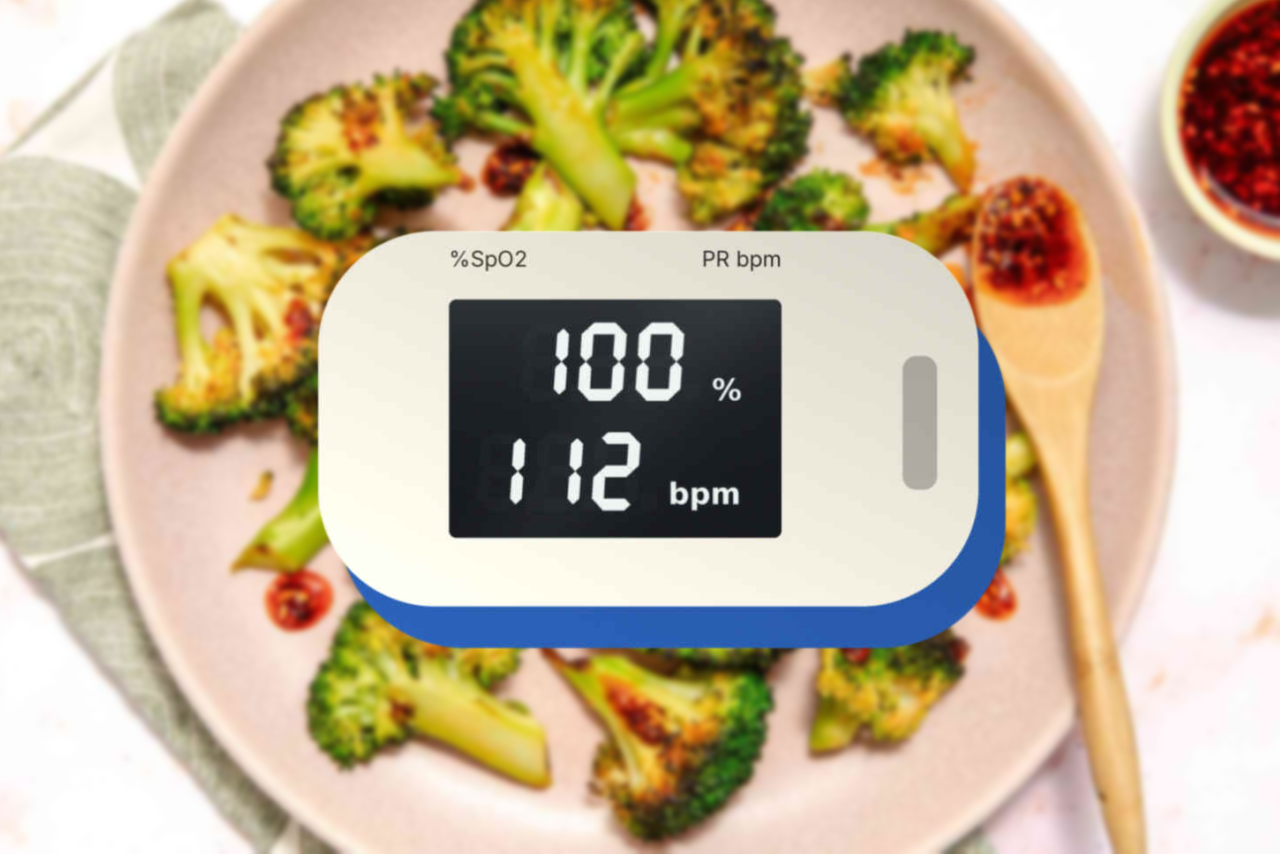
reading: bpm 112
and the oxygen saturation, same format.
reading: % 100
